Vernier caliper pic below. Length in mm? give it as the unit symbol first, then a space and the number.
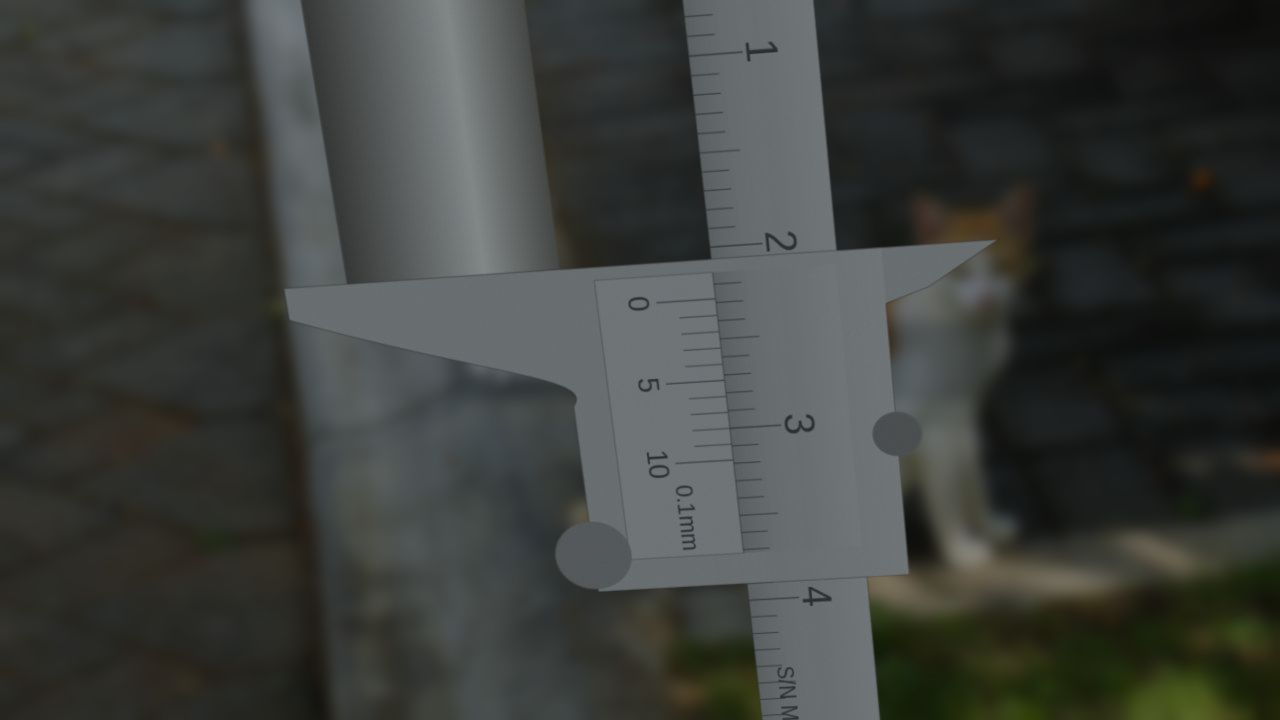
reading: mm 22.8
